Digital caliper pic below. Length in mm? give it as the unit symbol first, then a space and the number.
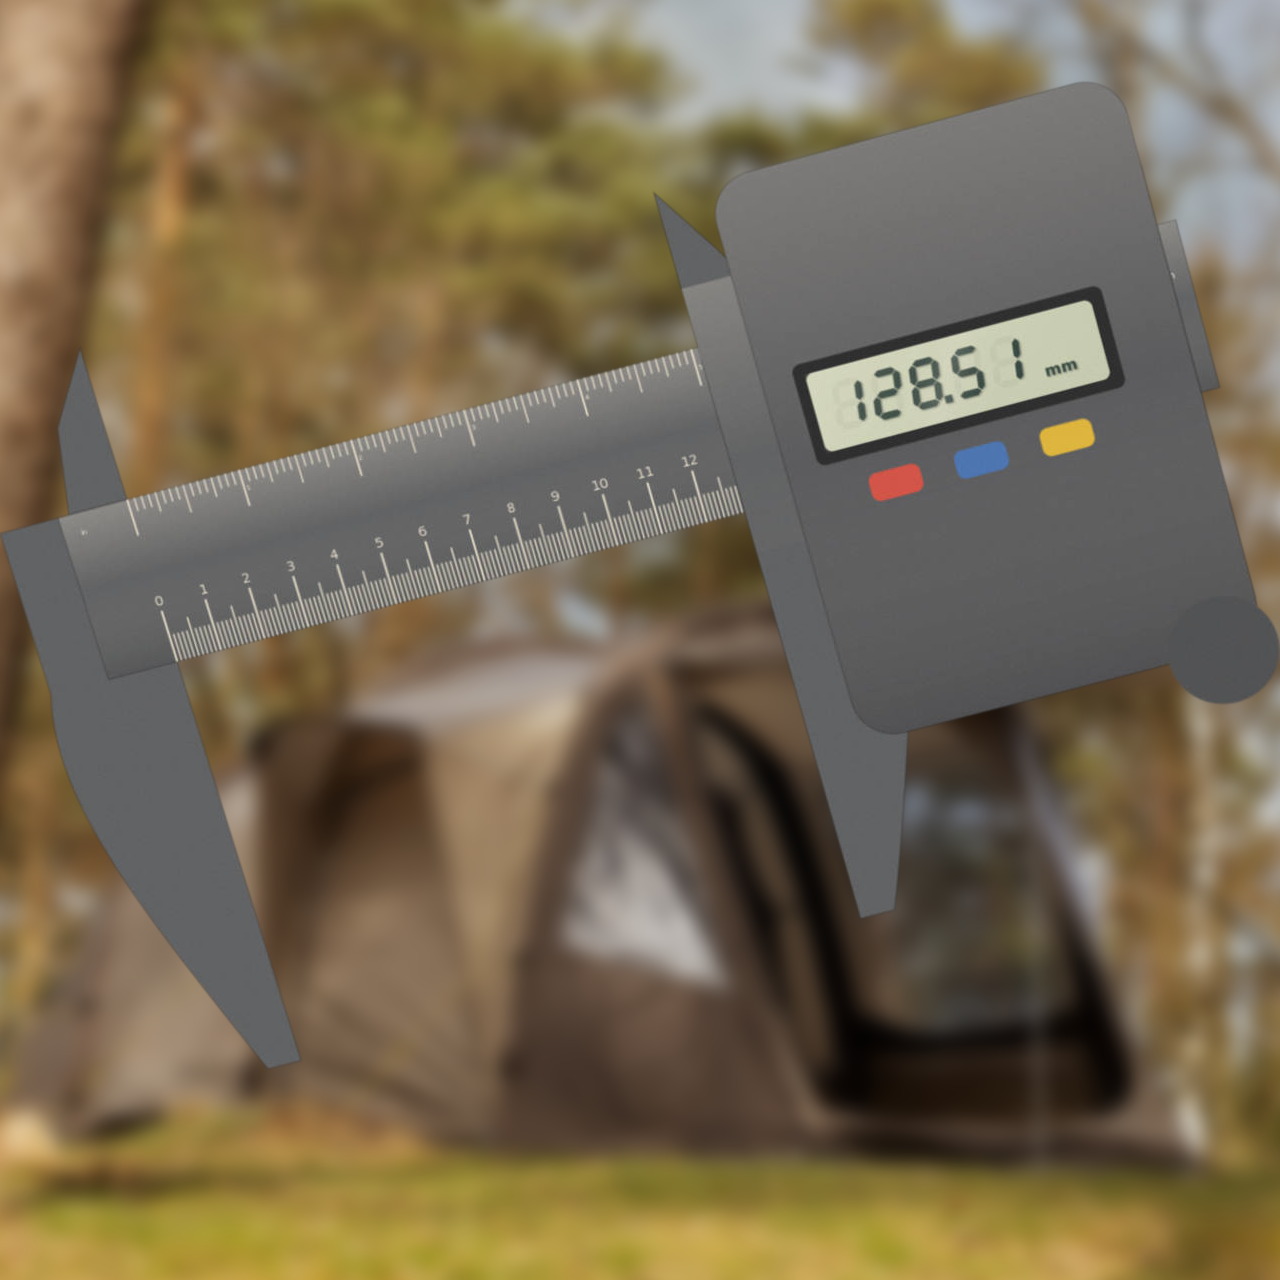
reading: mm 128.51
